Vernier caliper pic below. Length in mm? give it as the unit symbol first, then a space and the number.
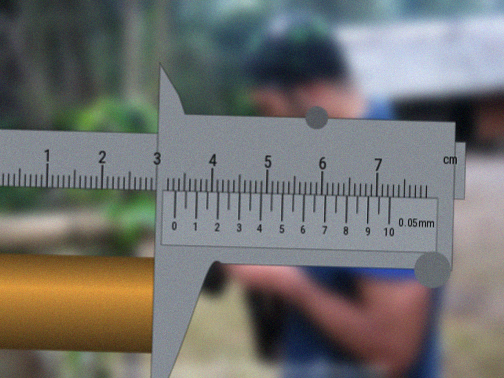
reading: mm 33.4
